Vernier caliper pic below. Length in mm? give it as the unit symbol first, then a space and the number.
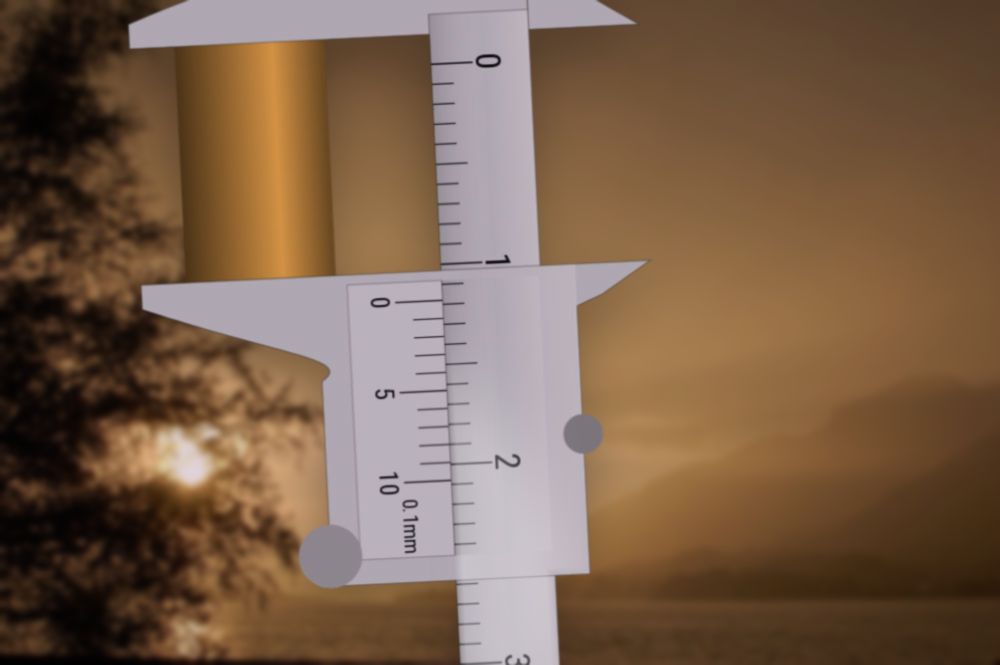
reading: mm 11.8
